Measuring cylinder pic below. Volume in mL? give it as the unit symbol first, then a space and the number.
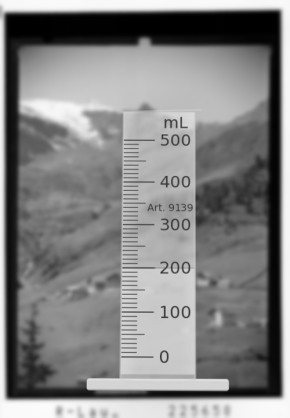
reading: mL 200
